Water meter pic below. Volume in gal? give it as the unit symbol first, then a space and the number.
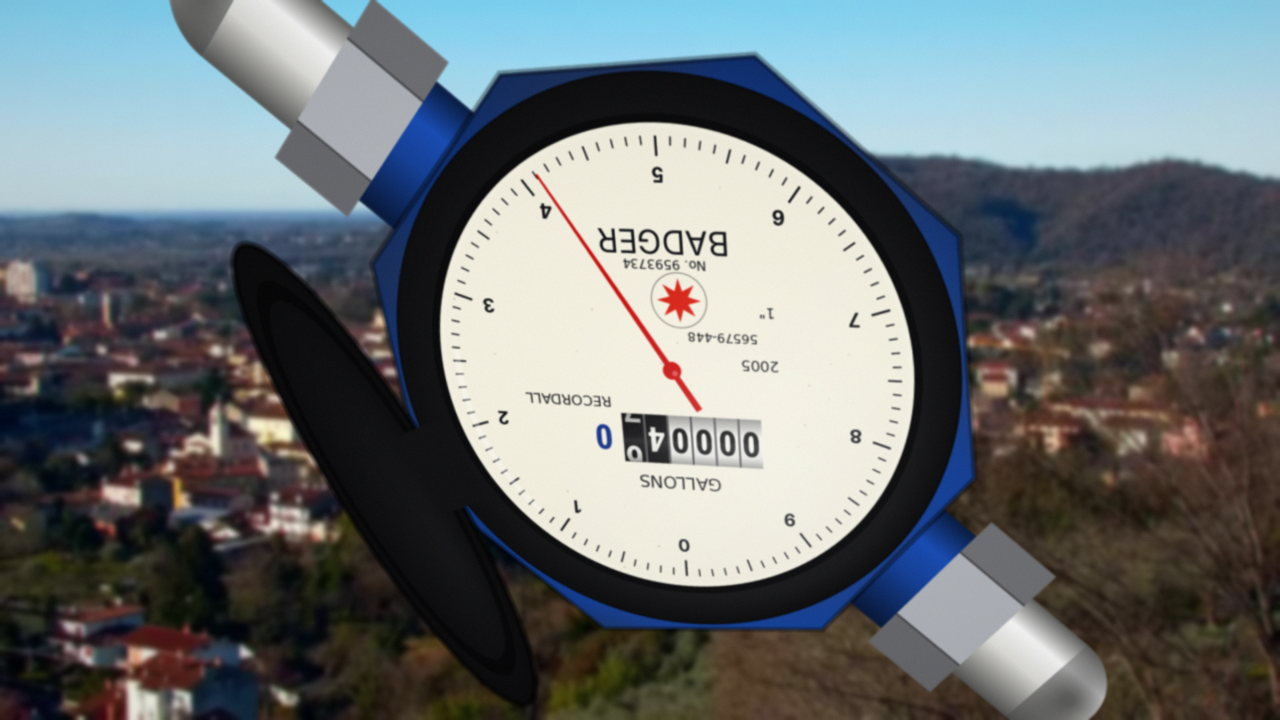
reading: gal 464.1
